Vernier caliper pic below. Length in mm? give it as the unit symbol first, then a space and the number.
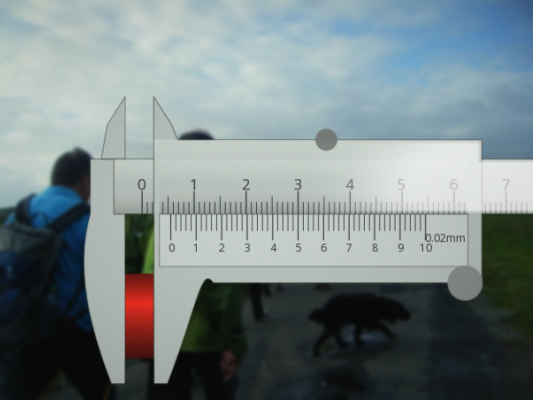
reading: mm 5.5
